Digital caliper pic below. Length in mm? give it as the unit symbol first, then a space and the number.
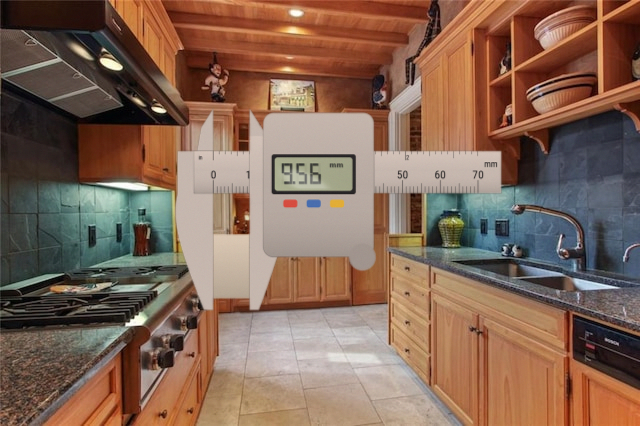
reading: mm 9.56
